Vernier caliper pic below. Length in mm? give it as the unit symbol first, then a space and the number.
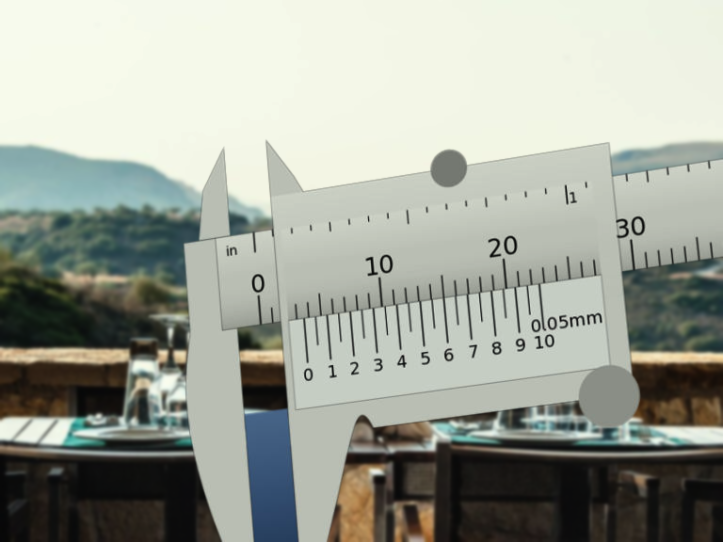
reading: mm 3.6
